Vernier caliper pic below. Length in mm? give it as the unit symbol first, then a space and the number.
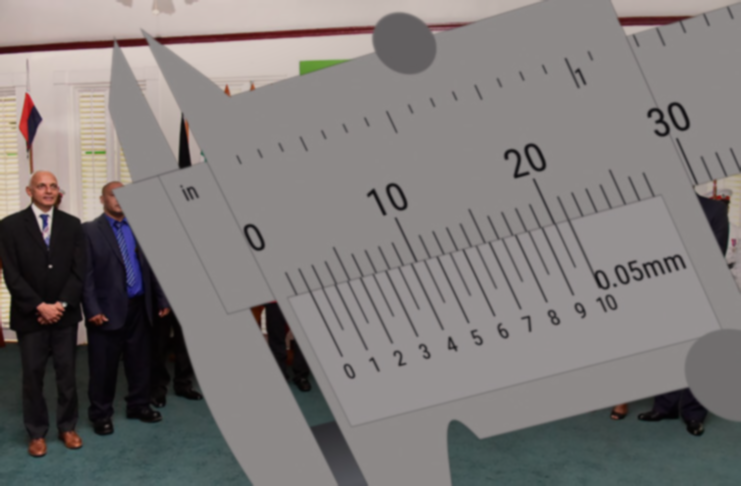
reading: mm 2.0
